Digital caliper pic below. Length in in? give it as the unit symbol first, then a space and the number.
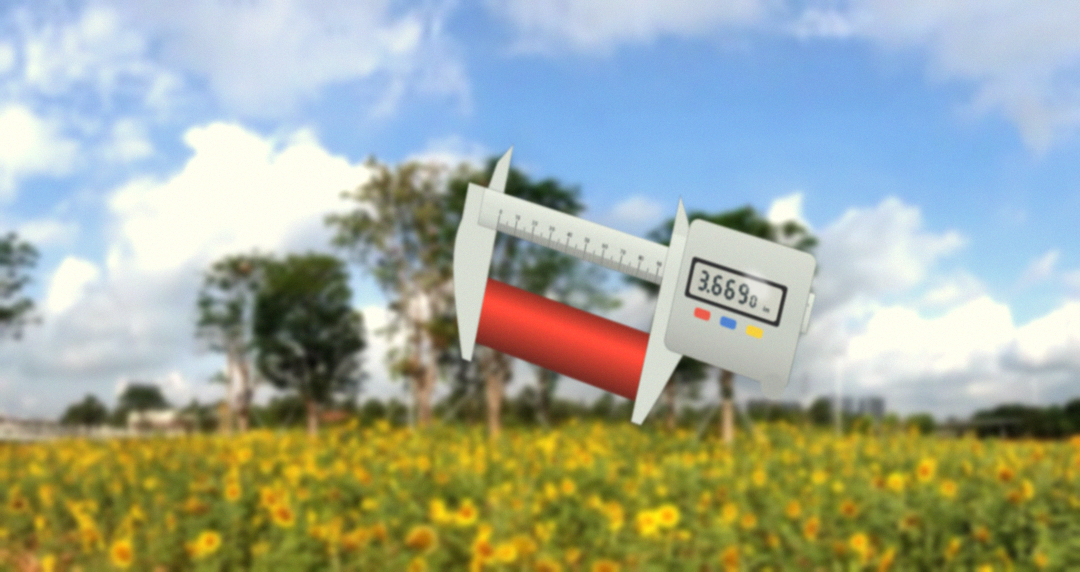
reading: in 3.6690
